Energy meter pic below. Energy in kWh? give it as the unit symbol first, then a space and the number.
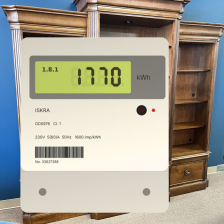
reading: kWh 1770
